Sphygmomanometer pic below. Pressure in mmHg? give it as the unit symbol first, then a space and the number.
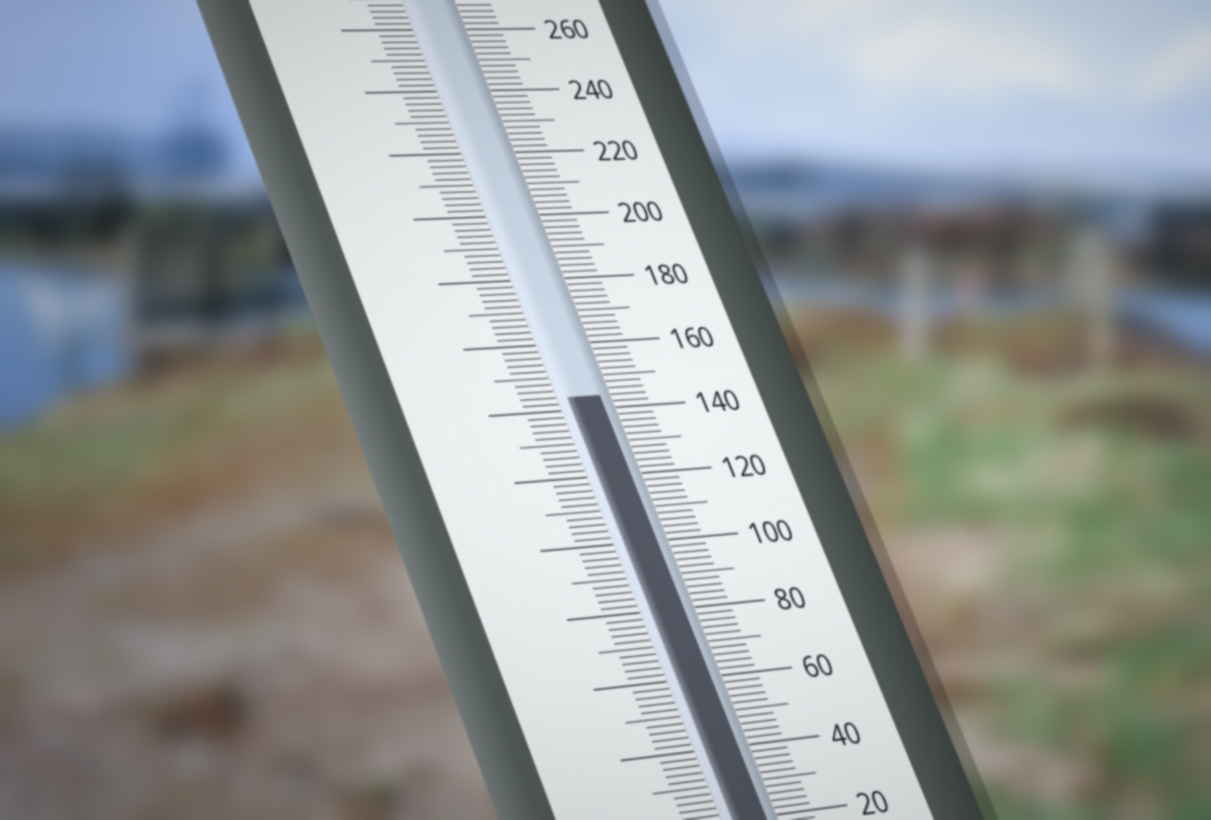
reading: mmHg 144
